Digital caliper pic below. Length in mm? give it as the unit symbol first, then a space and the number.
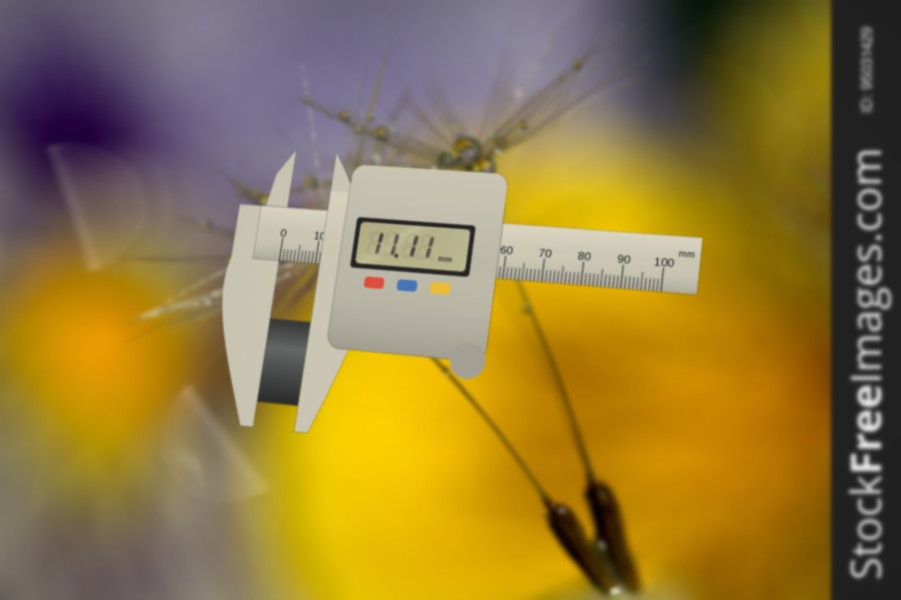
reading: mm 11.11
